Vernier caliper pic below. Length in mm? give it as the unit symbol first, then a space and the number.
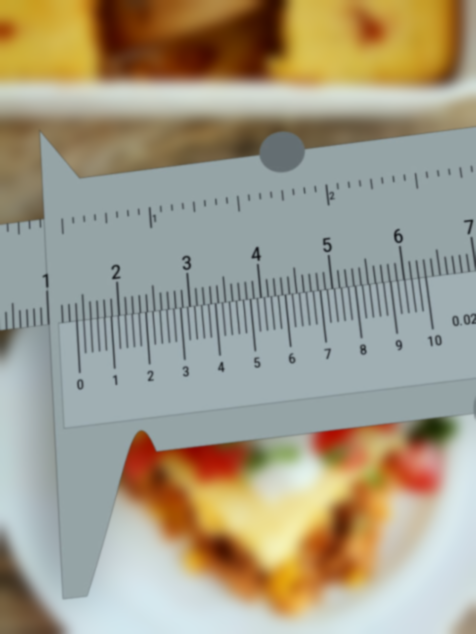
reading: mm 14.0
